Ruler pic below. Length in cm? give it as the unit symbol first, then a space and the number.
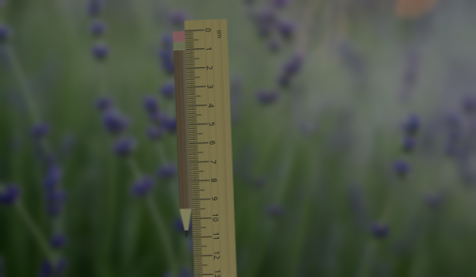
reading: cm 11
